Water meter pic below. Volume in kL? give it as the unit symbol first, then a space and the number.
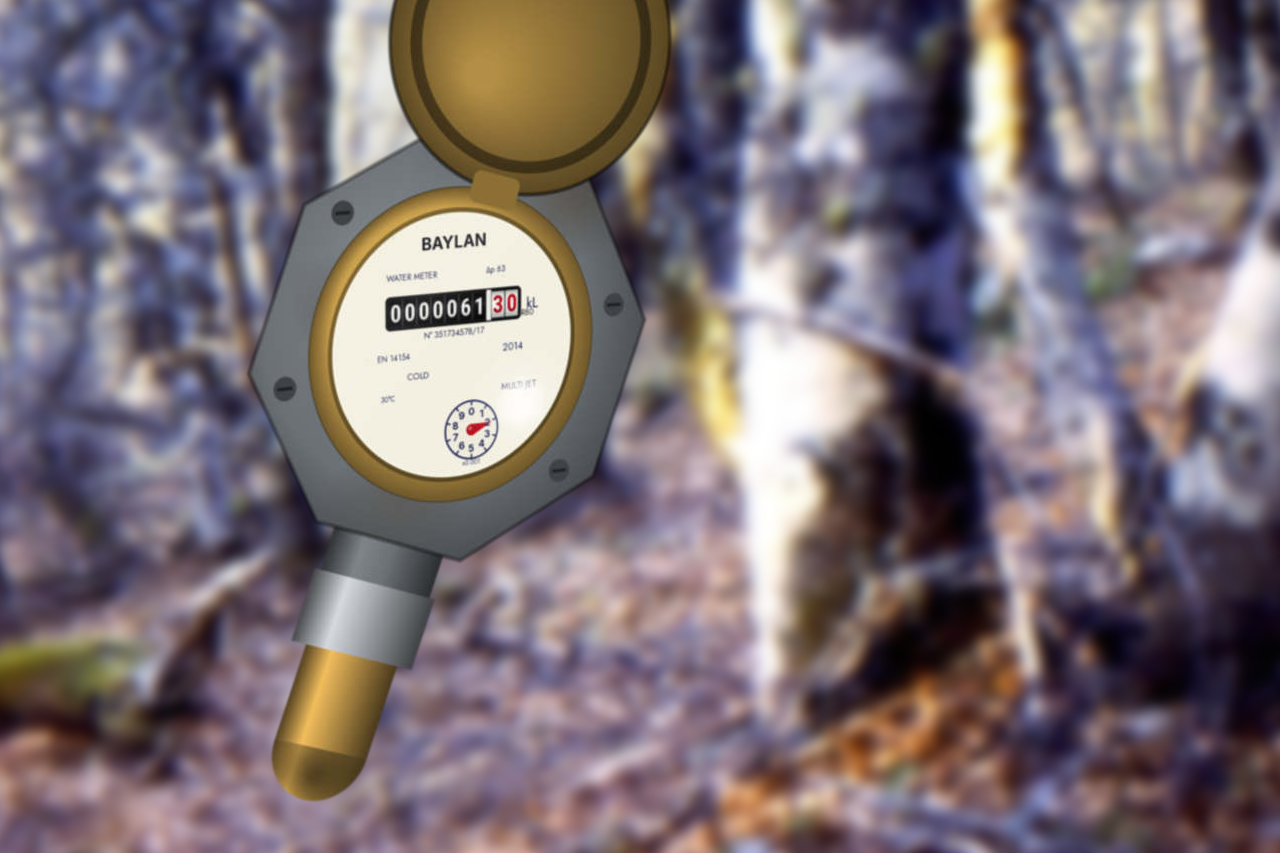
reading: kL 61.302
